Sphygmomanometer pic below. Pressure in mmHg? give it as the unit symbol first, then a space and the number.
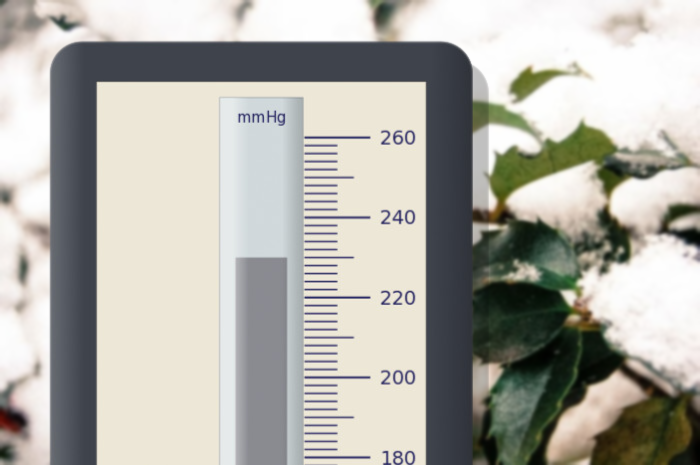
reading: mmHg 230
